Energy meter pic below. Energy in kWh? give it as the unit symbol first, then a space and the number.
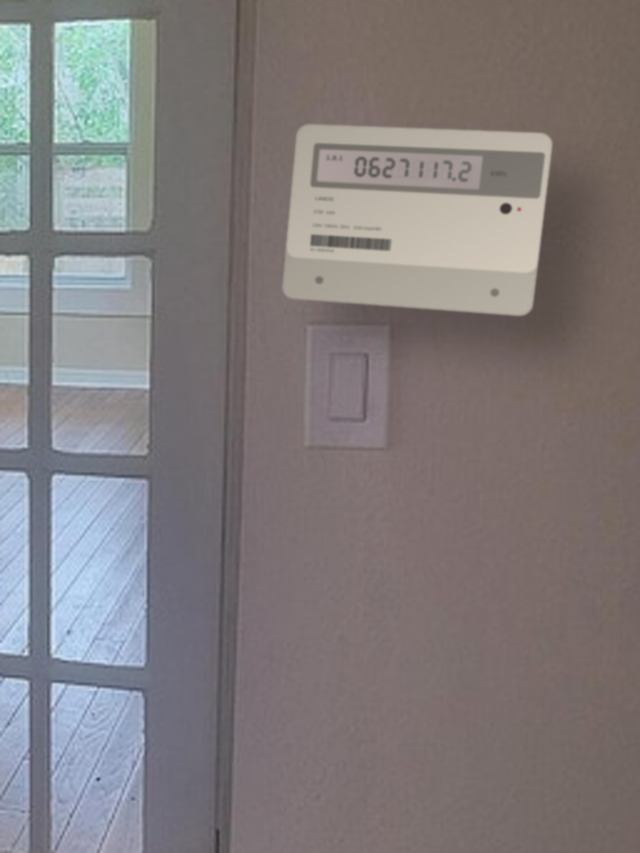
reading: kWh 627117.2
